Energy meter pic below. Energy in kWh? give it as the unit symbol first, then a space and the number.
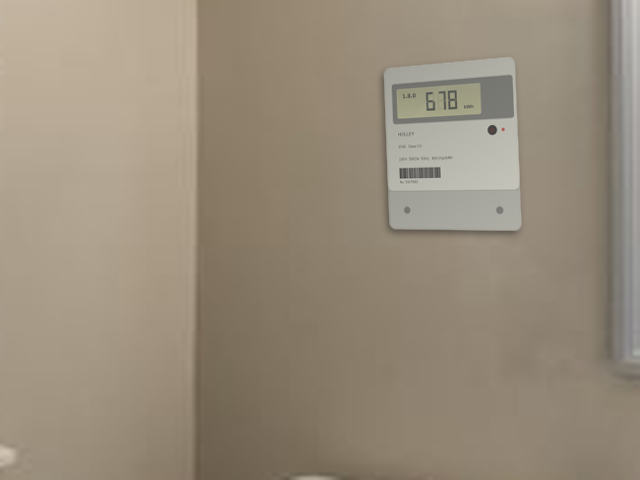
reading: kWh 678
